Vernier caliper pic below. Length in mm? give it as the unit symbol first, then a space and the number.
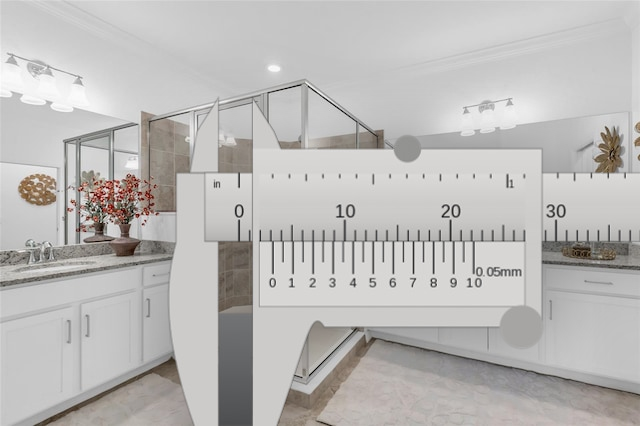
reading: mm 3.2
